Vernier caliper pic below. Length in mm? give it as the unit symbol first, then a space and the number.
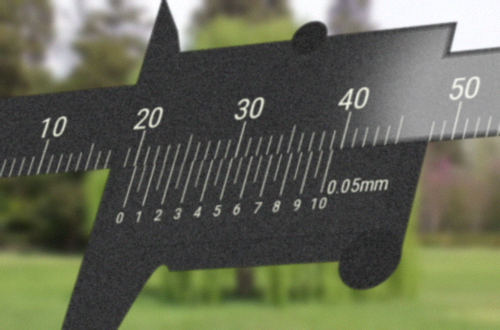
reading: mm 20.2
